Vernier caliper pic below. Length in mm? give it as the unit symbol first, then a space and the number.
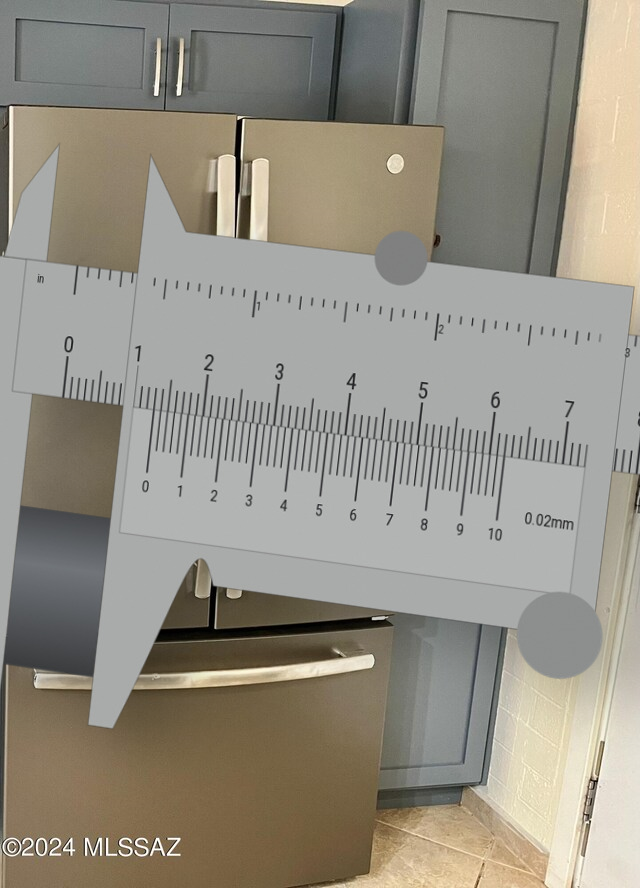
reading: mm 13.0
